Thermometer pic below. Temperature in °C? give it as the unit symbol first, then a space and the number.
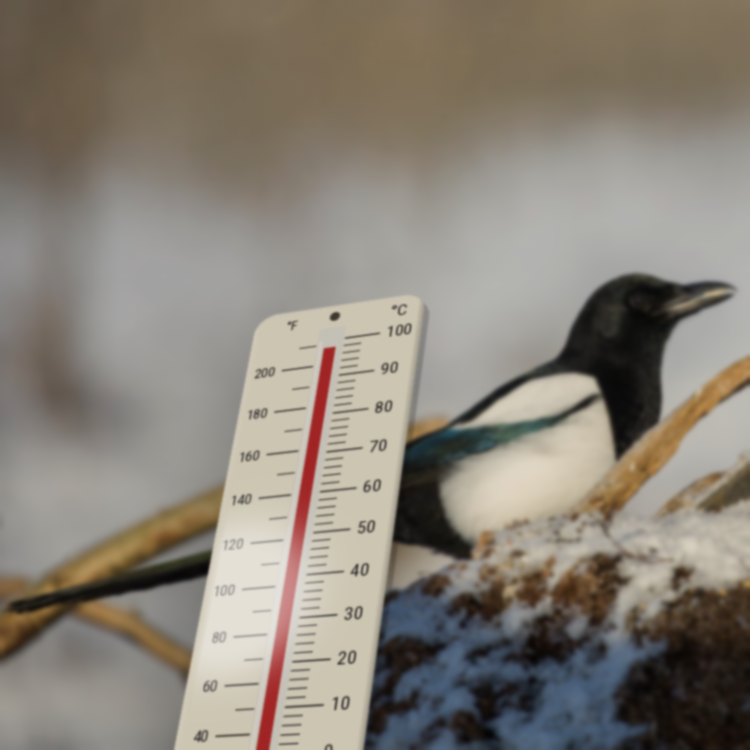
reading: °C 98
